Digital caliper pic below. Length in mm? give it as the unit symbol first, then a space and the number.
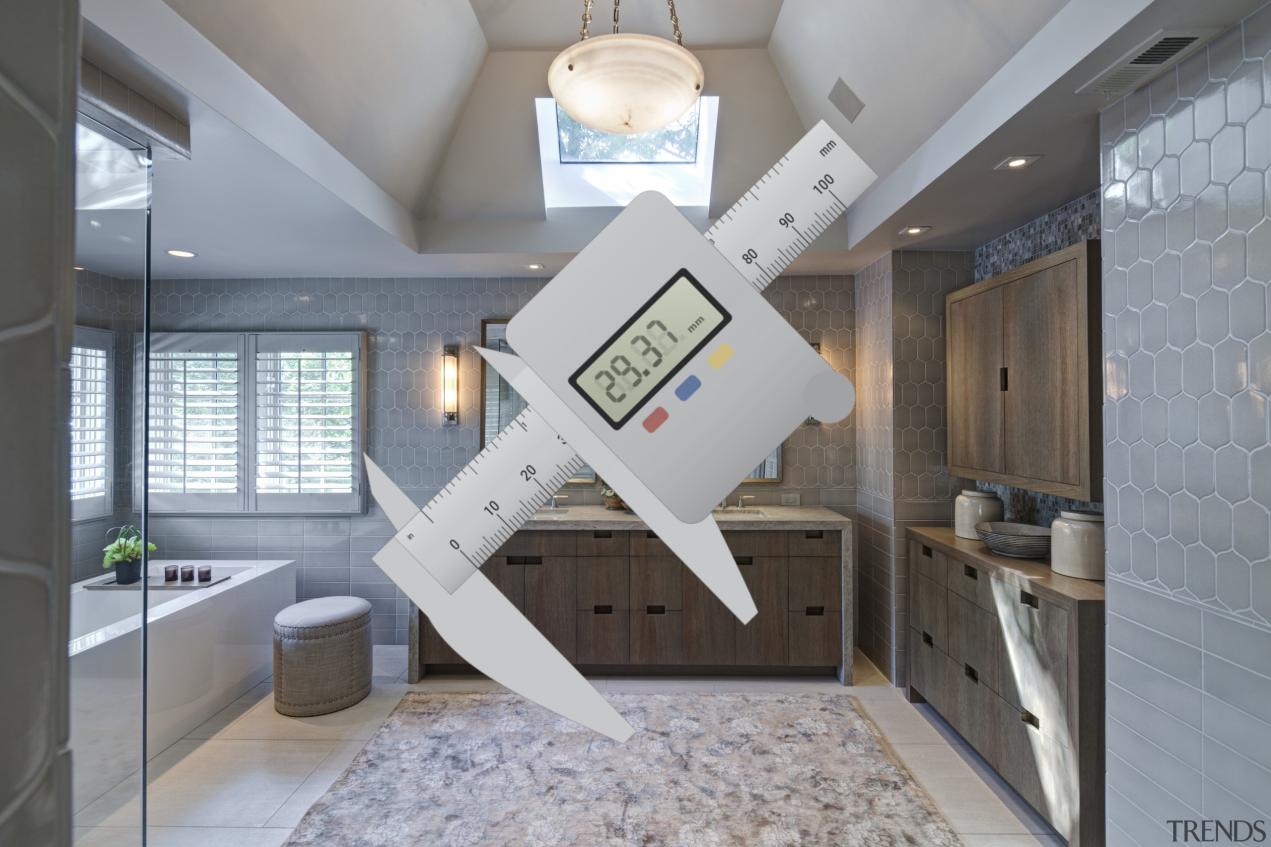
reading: mm 29.37
